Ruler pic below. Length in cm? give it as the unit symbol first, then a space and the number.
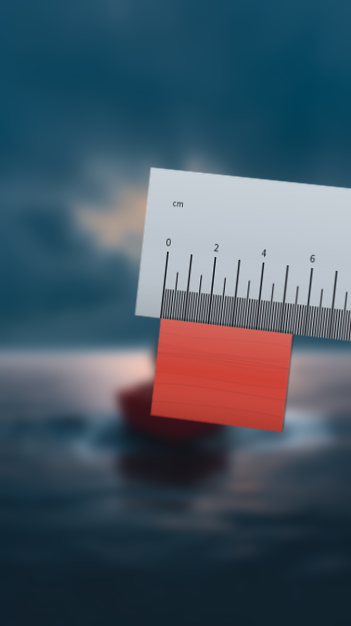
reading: cm 5.5
